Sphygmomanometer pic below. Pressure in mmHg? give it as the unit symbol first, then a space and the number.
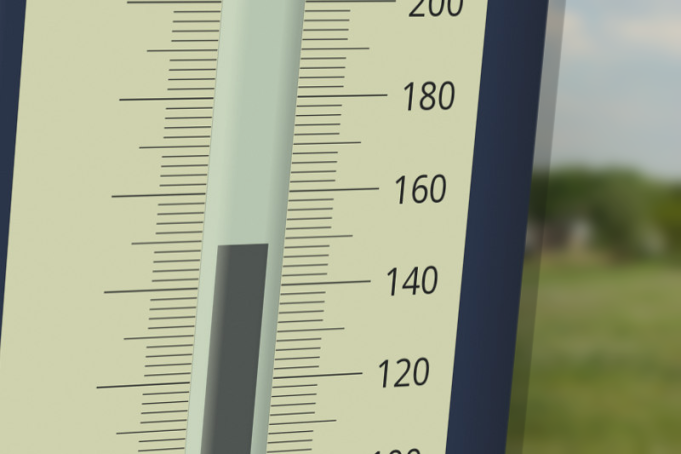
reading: mmHg 149
